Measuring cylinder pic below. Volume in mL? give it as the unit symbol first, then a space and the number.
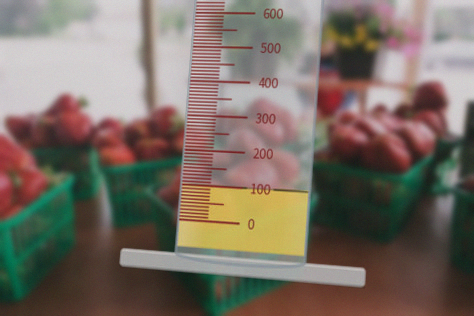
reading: mL 100
